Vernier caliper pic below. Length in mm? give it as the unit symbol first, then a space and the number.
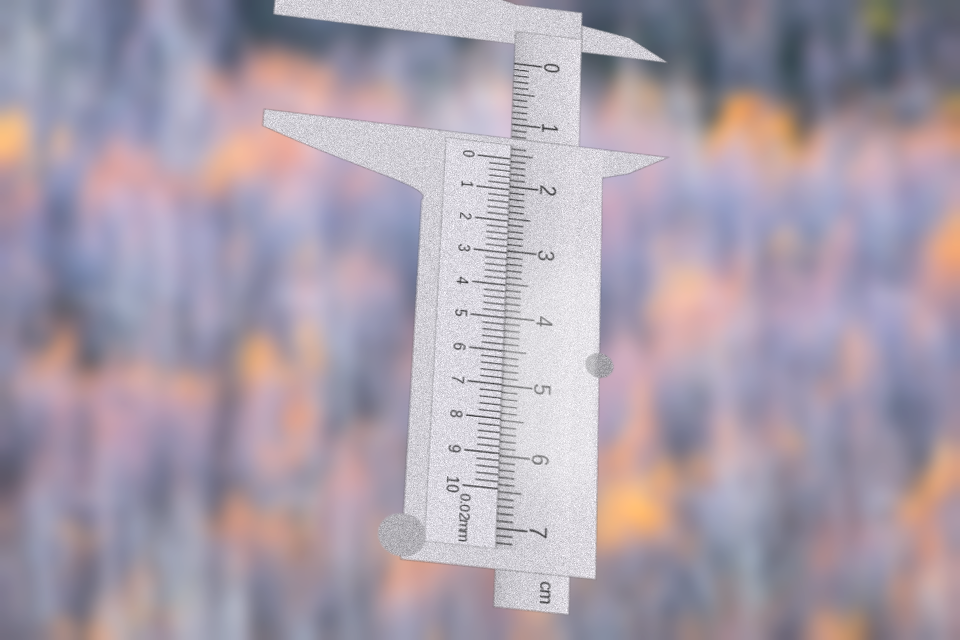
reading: mm 15.6
